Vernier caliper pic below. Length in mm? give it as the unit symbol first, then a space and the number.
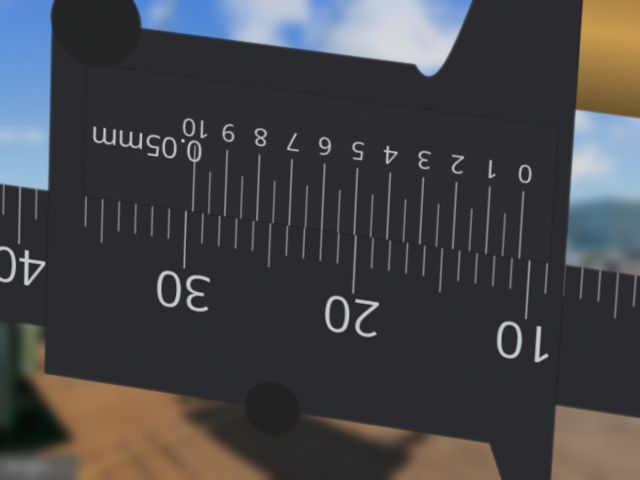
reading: mm 10.6
